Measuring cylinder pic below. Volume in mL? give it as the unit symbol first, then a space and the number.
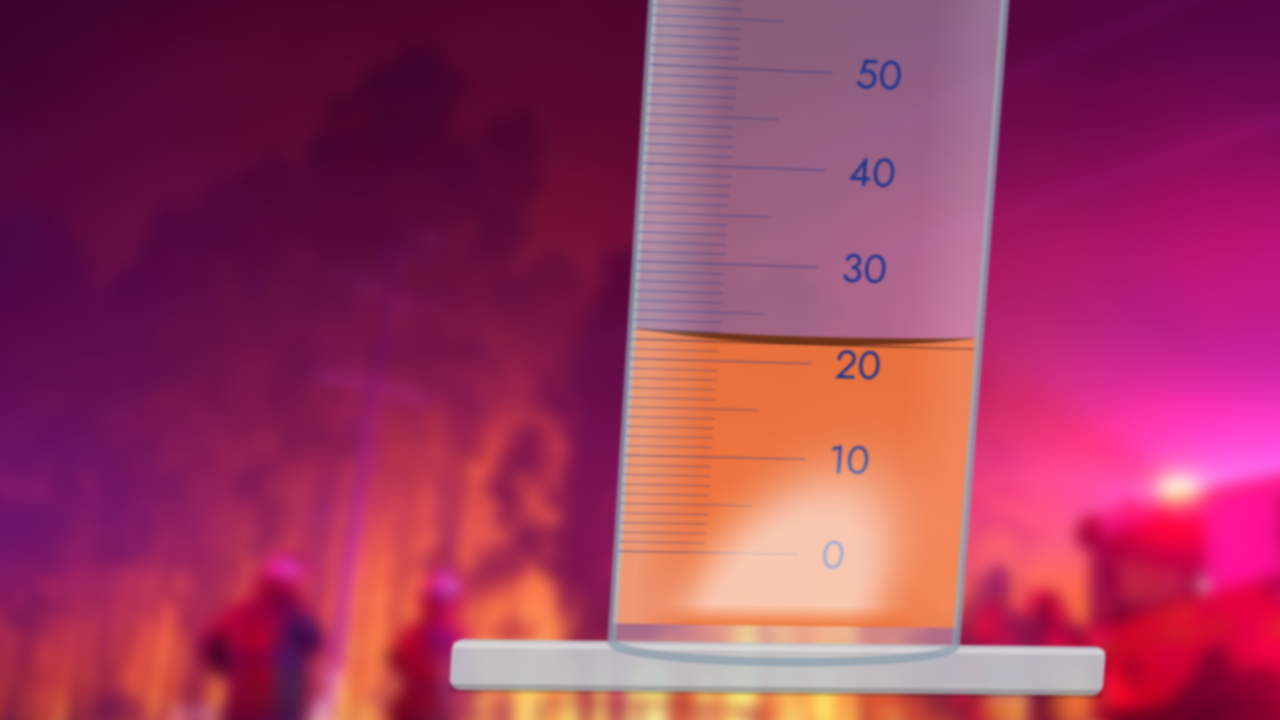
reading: mL 22
